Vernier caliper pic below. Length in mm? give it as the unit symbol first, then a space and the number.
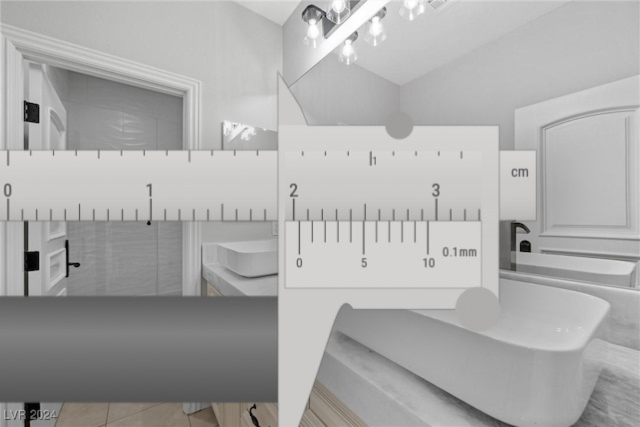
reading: mm 20.4
